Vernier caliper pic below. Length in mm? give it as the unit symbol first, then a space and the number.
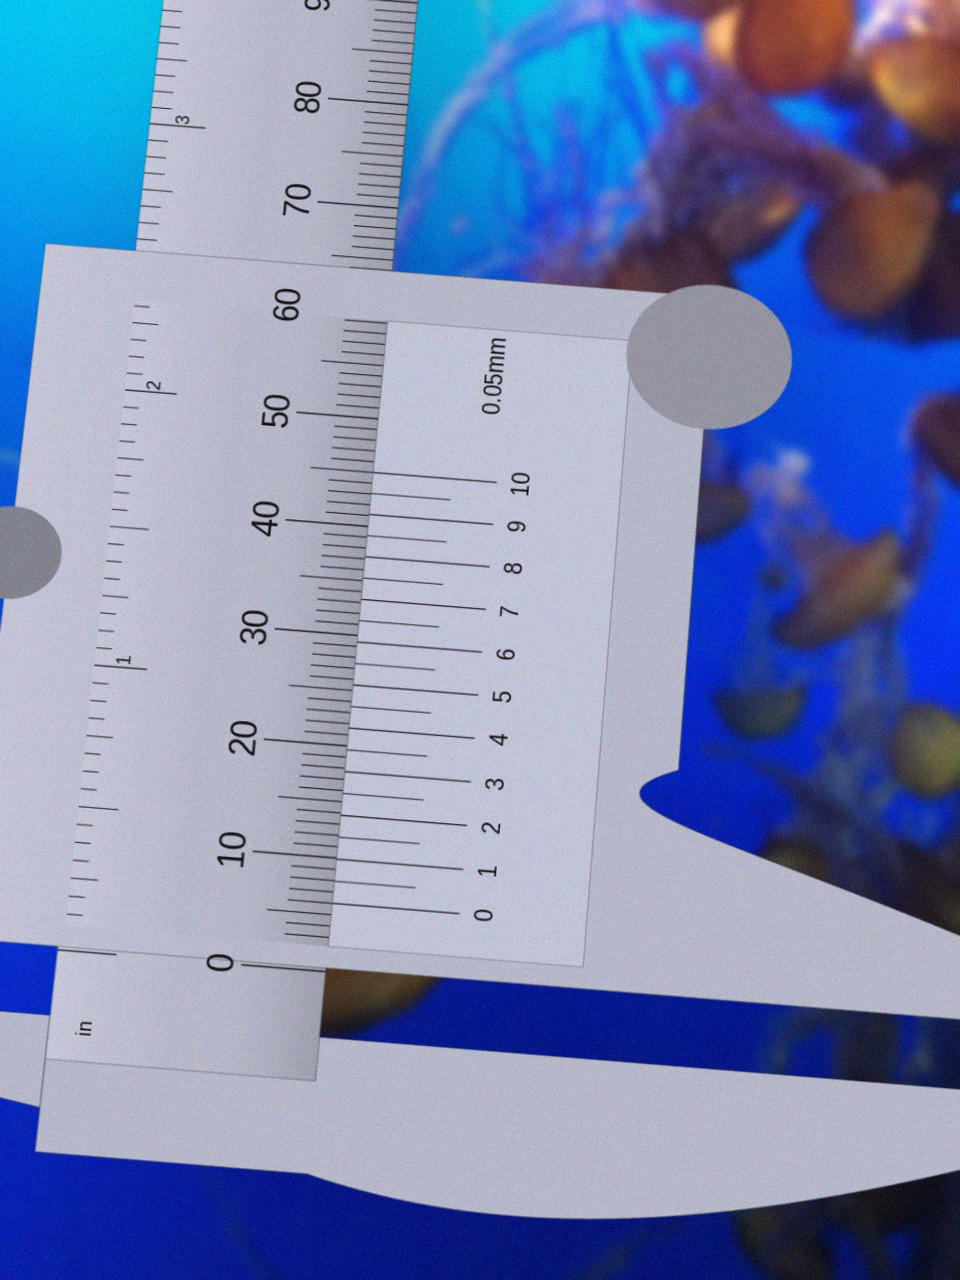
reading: mm 6.0
